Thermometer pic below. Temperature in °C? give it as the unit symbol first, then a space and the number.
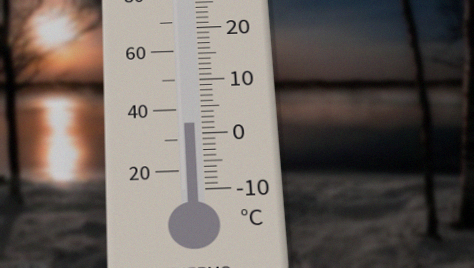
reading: °C 2
